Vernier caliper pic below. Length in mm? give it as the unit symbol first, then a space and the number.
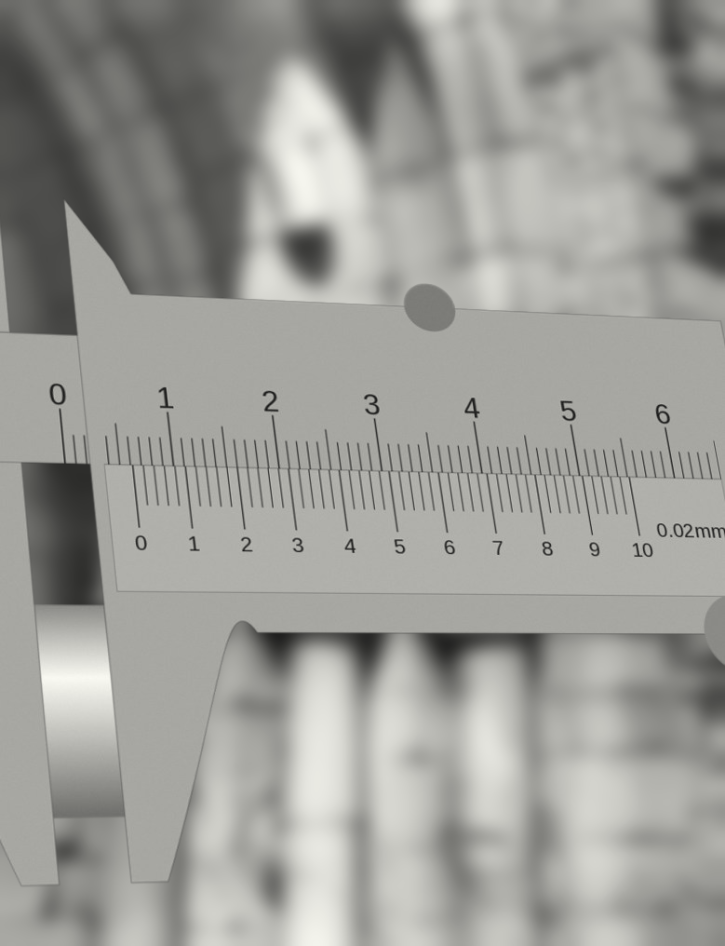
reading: mm 6.2
